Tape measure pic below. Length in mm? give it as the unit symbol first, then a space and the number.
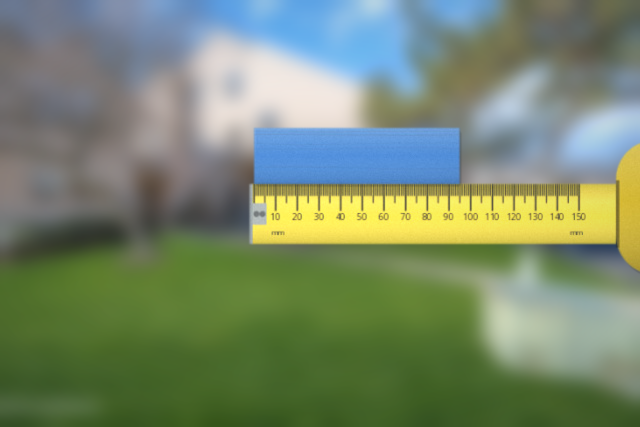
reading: mm 95
